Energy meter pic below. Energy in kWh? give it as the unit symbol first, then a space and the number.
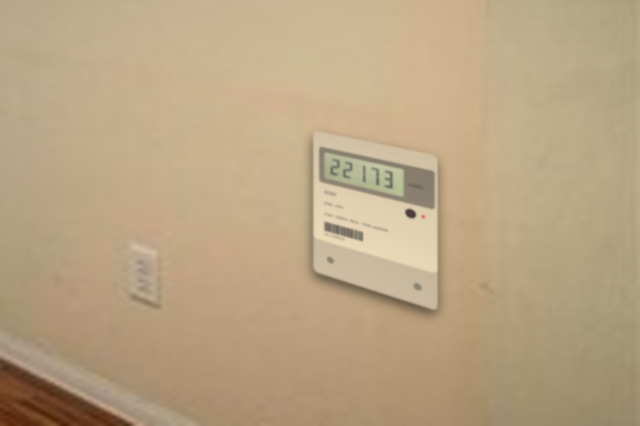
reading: kWh 22173
